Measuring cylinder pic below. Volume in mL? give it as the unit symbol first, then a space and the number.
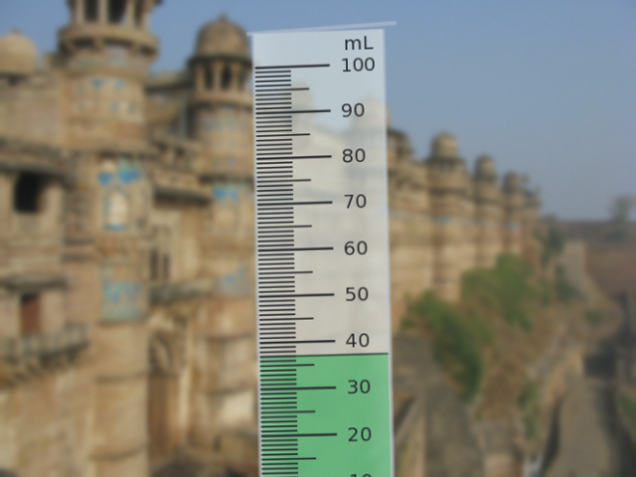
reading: mL 37
